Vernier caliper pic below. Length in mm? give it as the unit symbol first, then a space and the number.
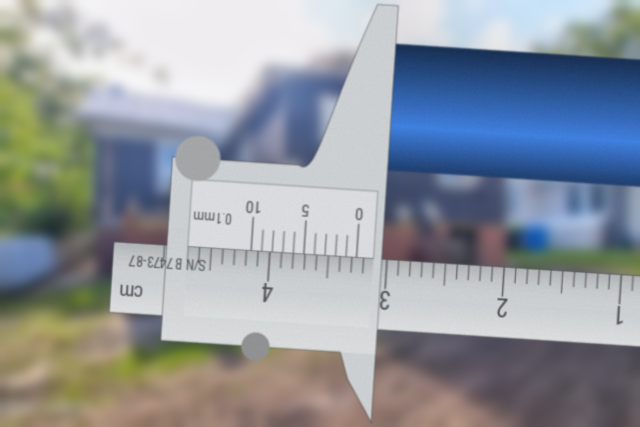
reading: mm 32.6
